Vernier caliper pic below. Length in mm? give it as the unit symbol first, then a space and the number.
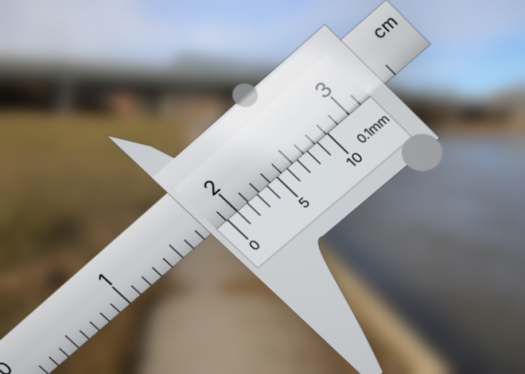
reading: mm 19.1
